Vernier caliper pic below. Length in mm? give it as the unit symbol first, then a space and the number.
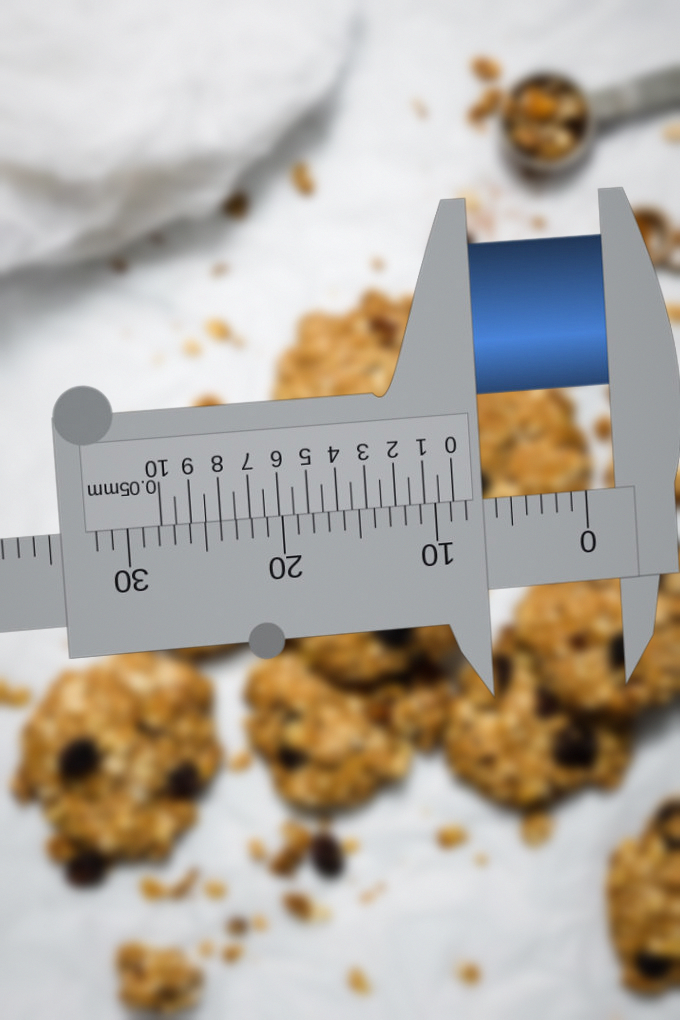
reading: mm 8.8
